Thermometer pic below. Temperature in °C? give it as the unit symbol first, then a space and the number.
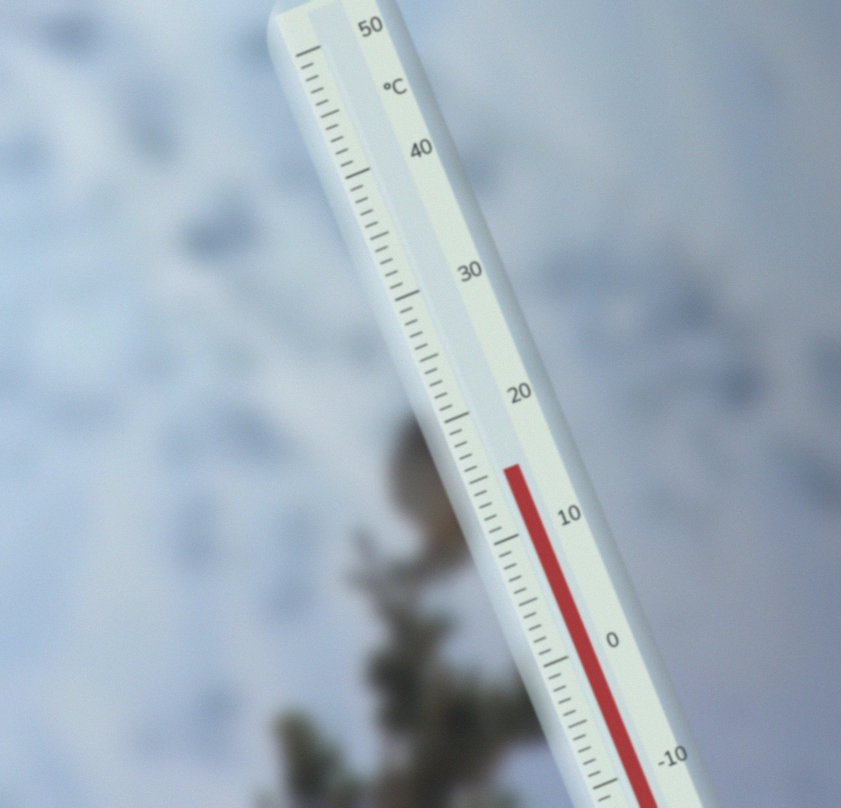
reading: °C 15
